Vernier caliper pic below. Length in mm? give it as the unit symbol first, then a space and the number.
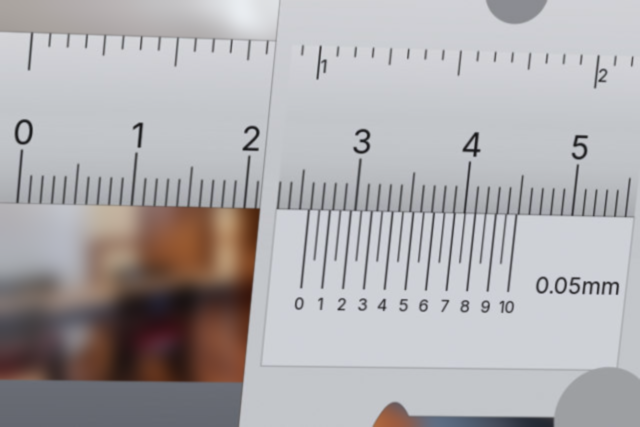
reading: mm 25.8
